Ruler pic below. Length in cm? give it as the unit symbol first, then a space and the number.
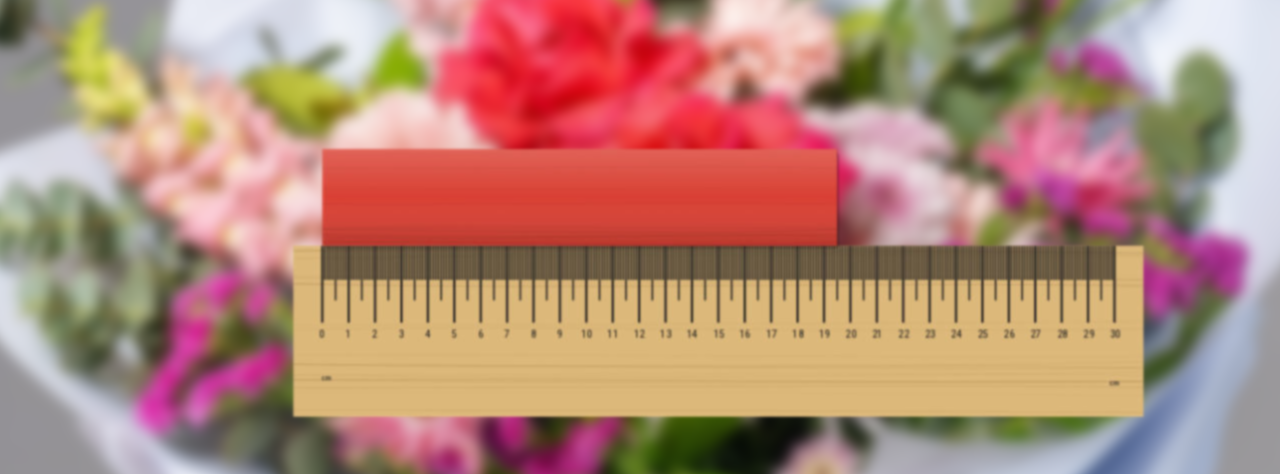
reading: cm 19.5
